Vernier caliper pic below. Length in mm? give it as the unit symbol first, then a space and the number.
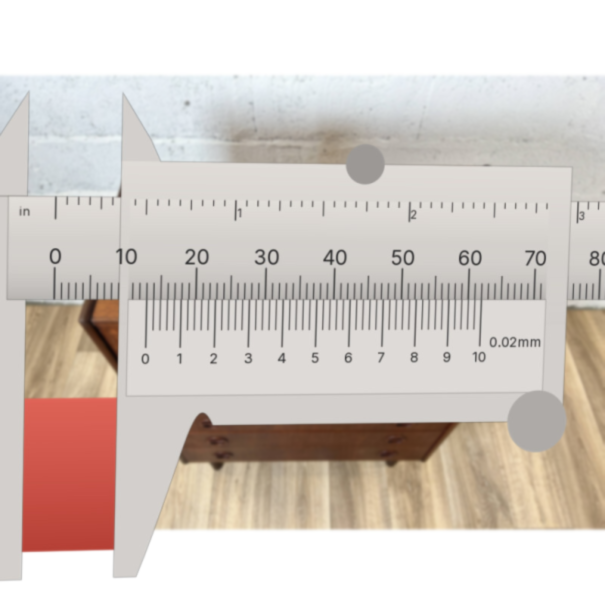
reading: mm 13.0
